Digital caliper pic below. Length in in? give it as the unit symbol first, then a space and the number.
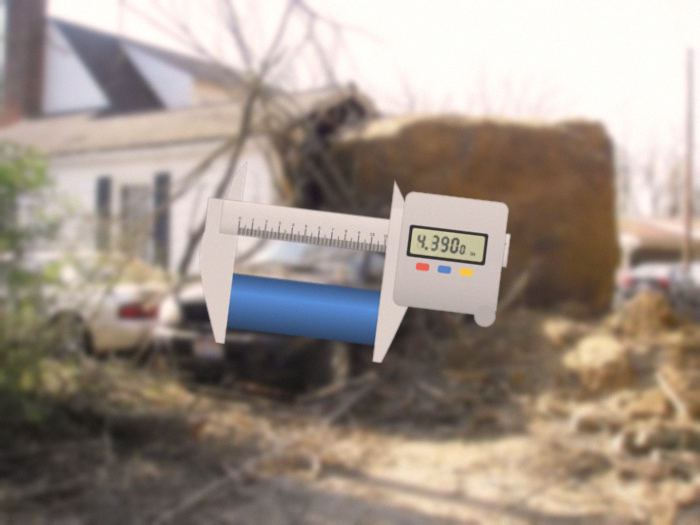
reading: in 4.3900
